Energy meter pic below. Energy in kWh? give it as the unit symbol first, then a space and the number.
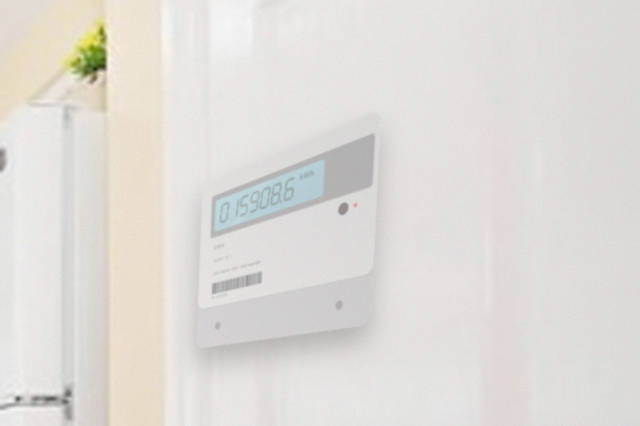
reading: kWh 15908.6
